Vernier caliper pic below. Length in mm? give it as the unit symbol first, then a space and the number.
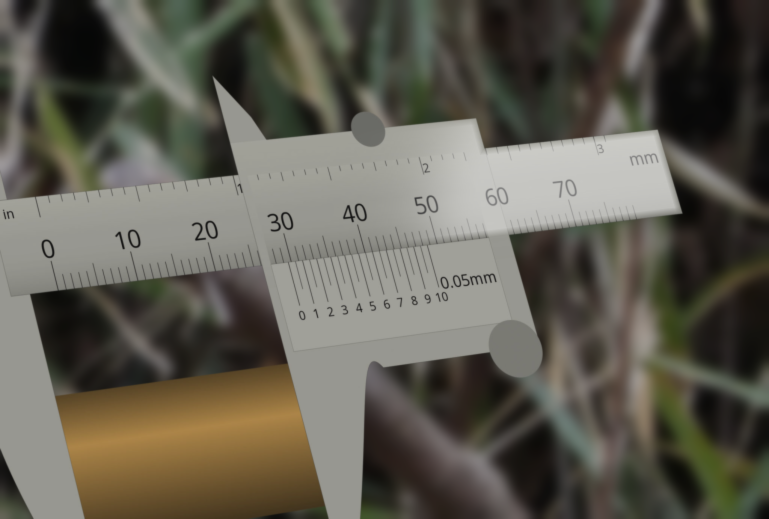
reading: mm 29.6
